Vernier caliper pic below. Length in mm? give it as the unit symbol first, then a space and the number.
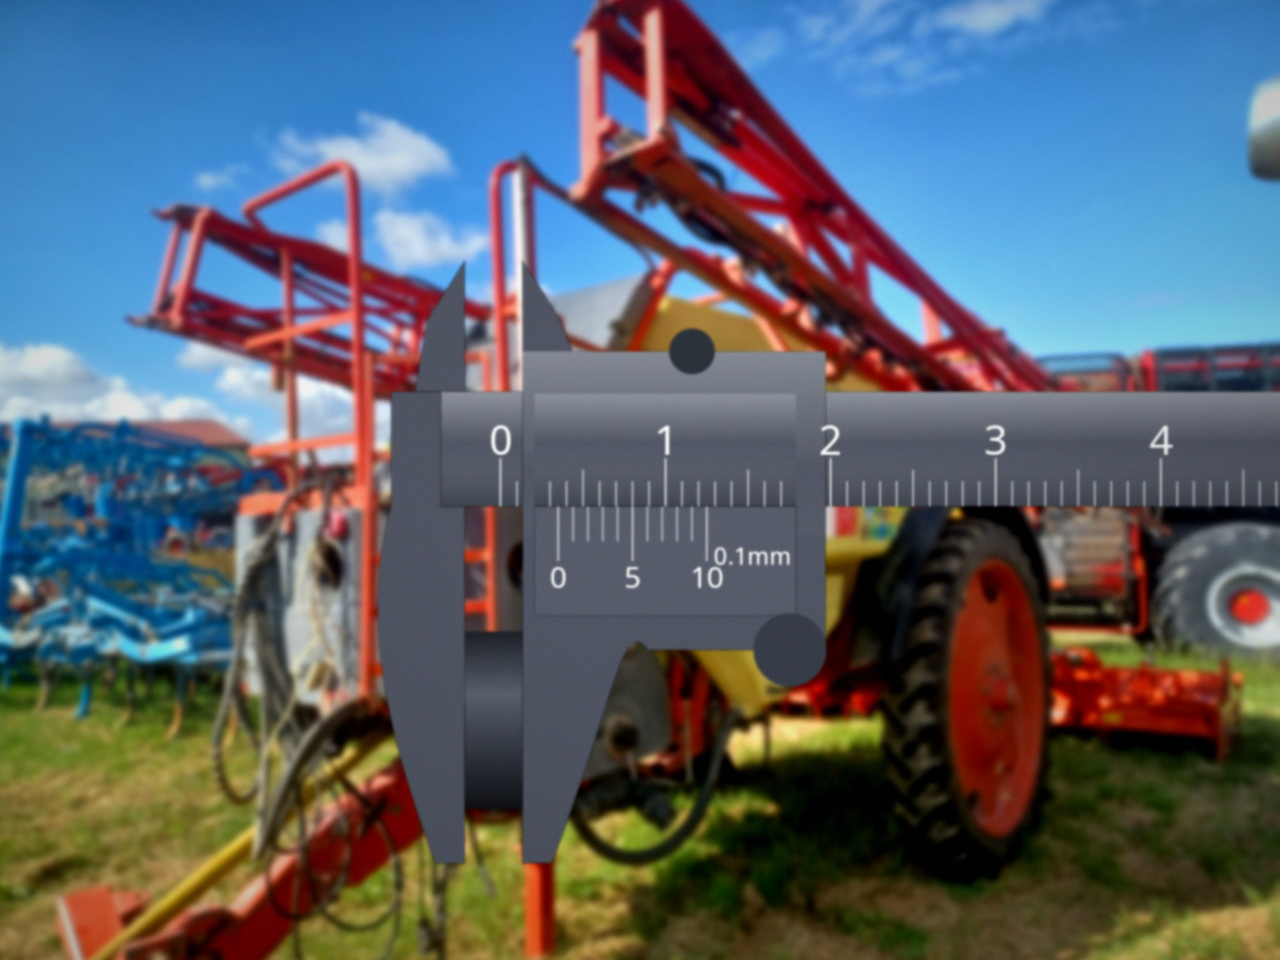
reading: mm 3.5
